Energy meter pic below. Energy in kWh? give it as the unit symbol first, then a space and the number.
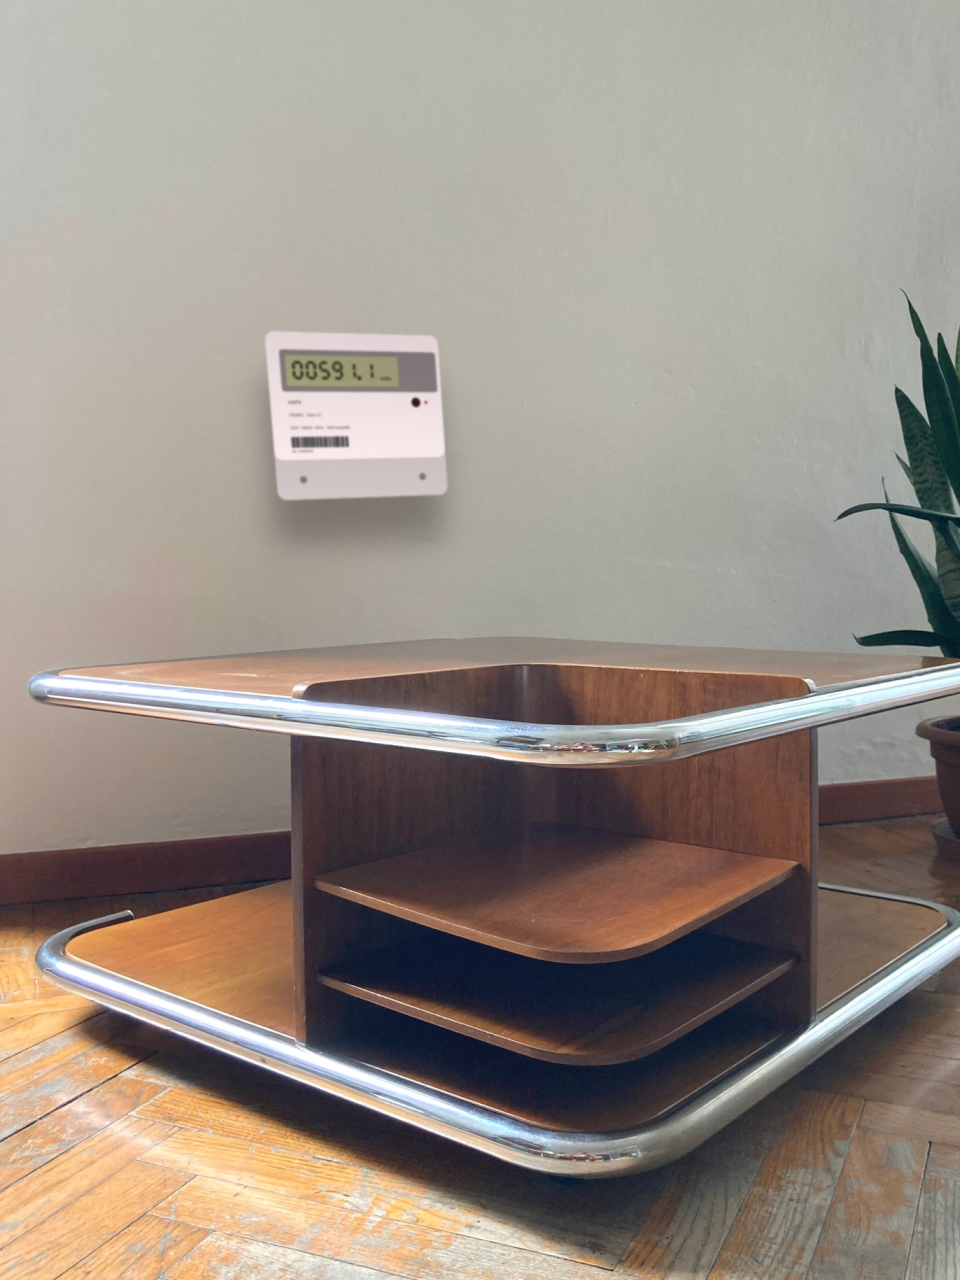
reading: kWh 591.1
